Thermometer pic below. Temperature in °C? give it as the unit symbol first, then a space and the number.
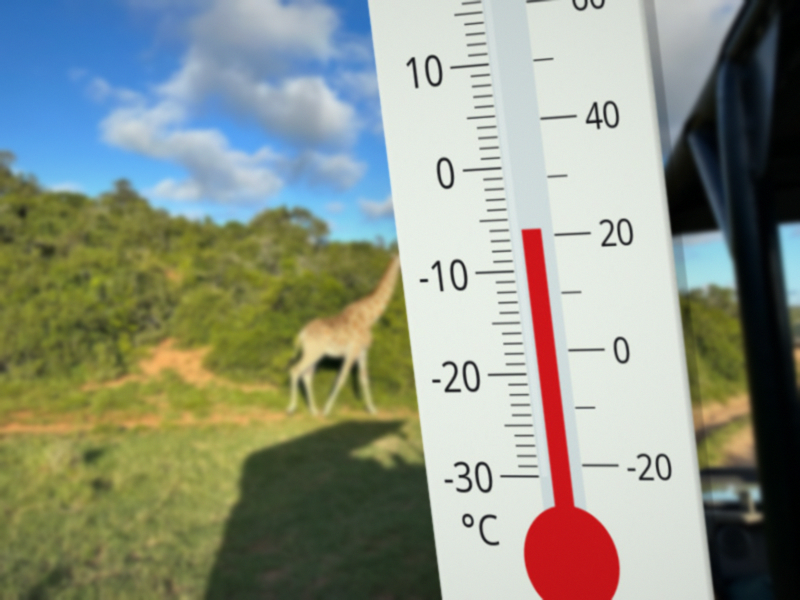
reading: °C -6
